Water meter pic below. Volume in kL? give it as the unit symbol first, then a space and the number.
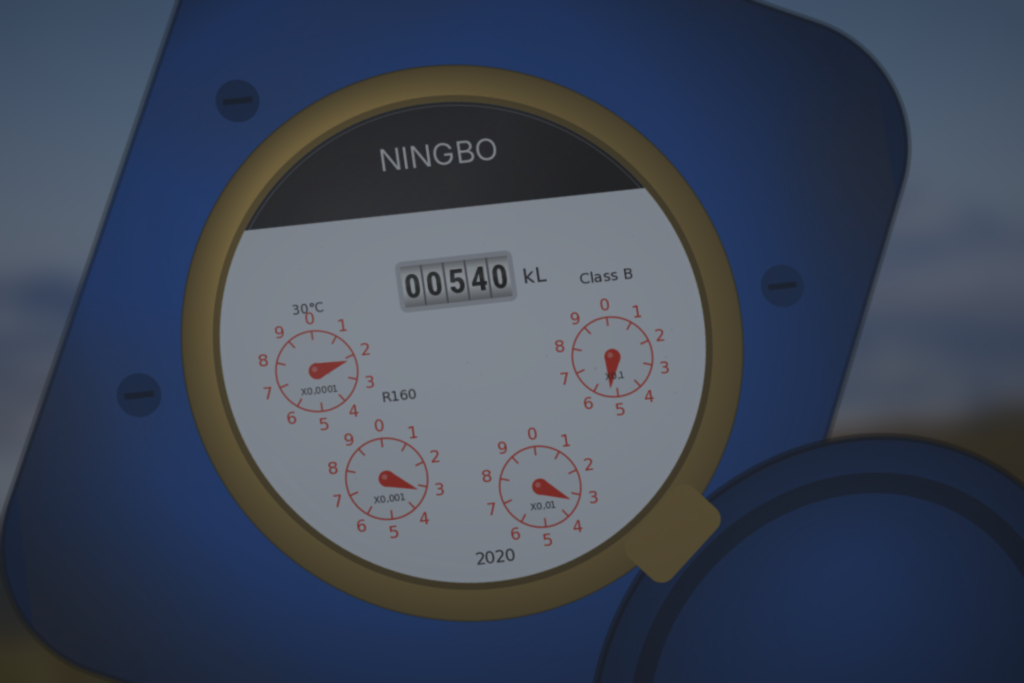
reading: kL 540.5332
